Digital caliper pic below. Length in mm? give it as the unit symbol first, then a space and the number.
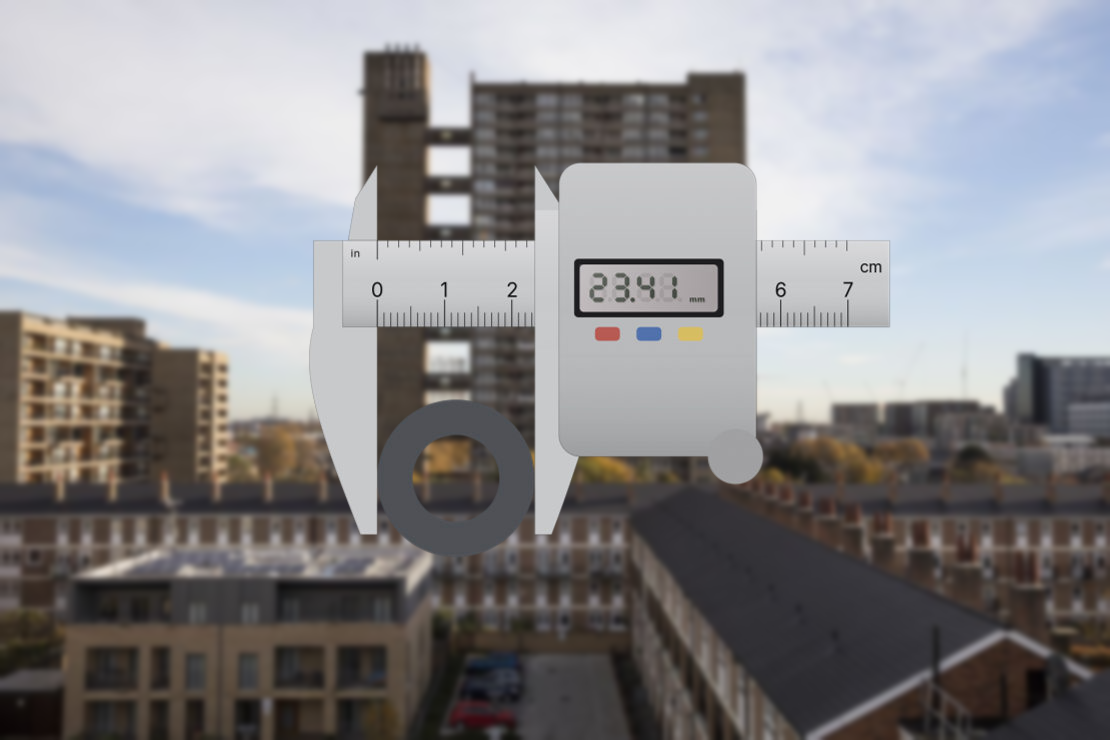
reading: mm 23.41
